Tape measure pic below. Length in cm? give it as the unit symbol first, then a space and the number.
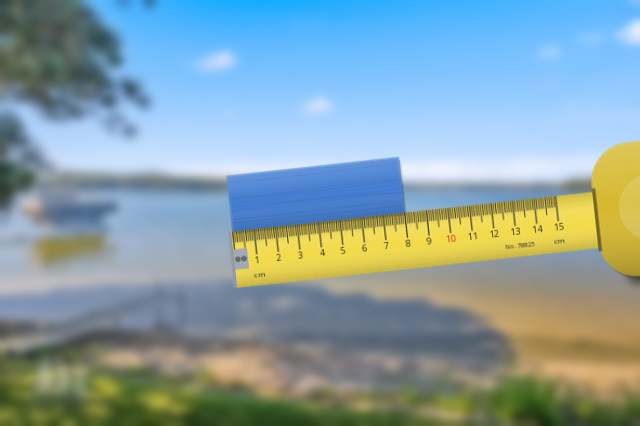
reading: cm 8
